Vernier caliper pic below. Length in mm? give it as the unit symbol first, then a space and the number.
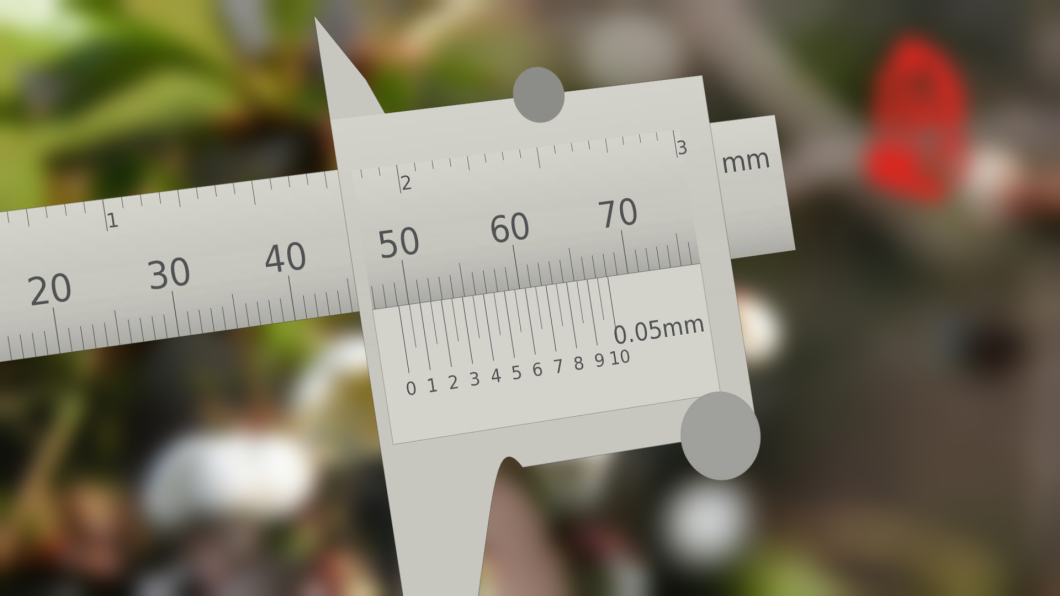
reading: mm 49.1
